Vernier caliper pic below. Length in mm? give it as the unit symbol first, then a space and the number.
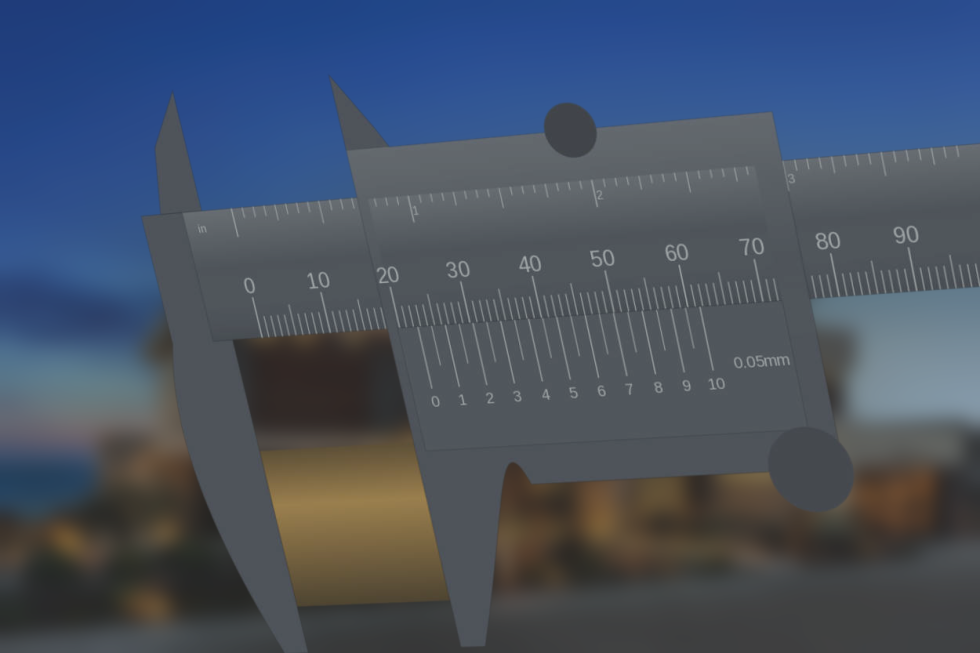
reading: mm 22.6
